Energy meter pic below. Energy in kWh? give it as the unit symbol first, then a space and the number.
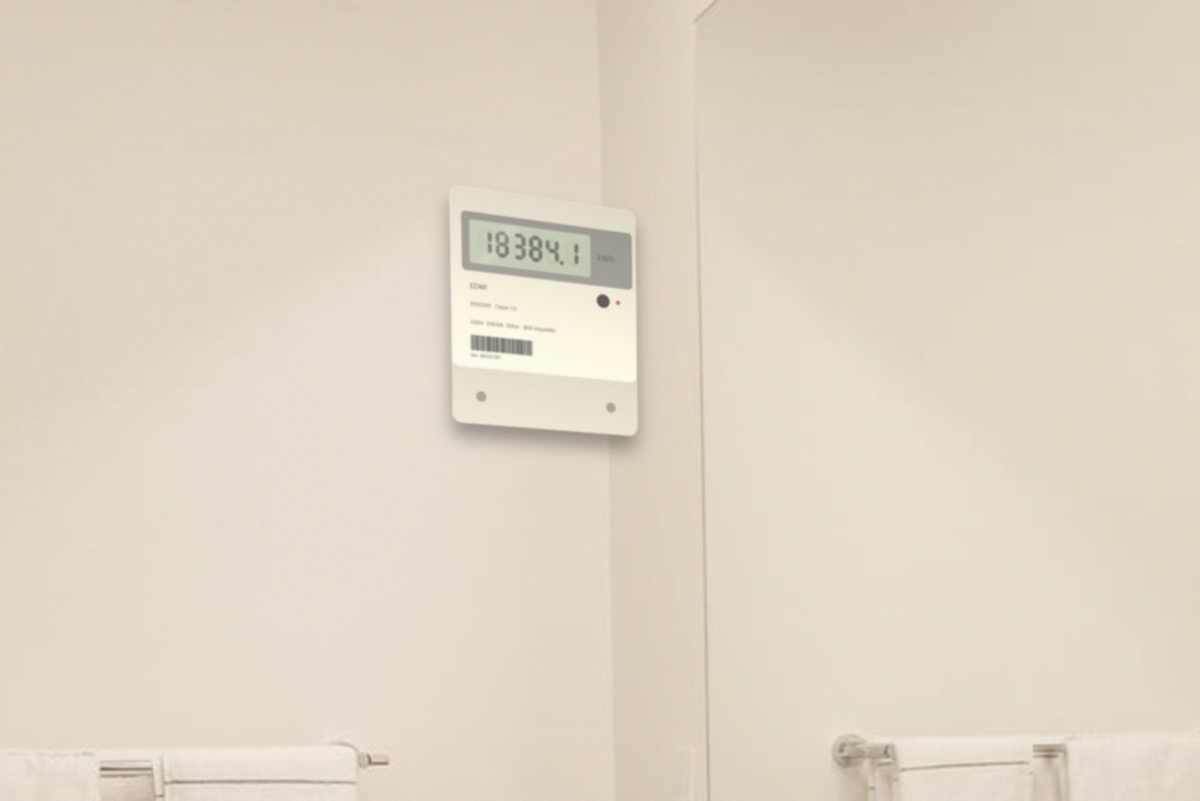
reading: kWh 18384.1
